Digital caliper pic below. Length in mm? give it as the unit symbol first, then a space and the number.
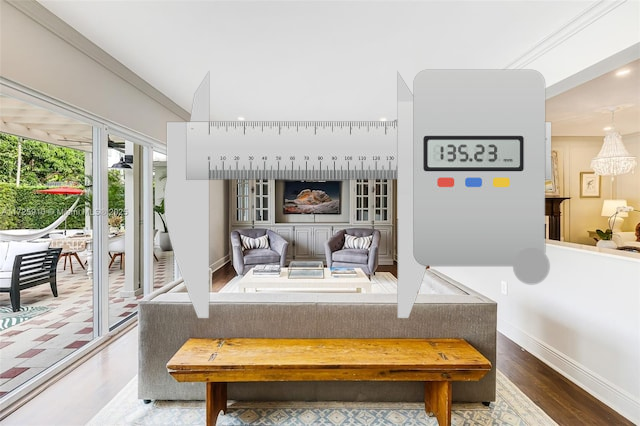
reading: mm 135.23
